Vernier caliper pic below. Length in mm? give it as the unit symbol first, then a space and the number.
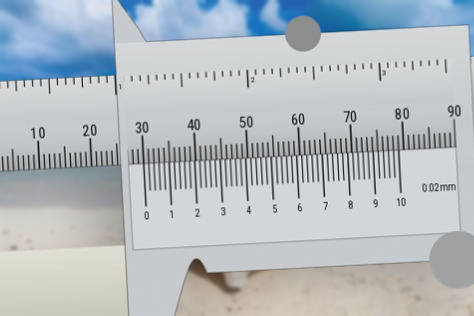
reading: mm 30.0
